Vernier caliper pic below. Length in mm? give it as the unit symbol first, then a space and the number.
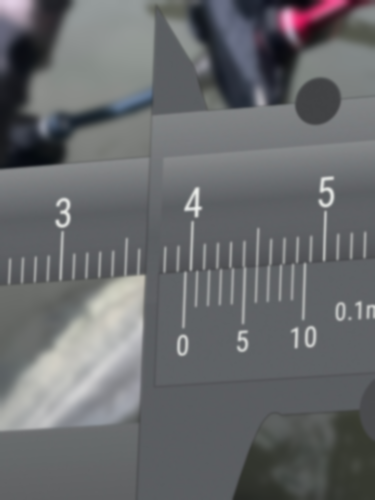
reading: mm 39.6
